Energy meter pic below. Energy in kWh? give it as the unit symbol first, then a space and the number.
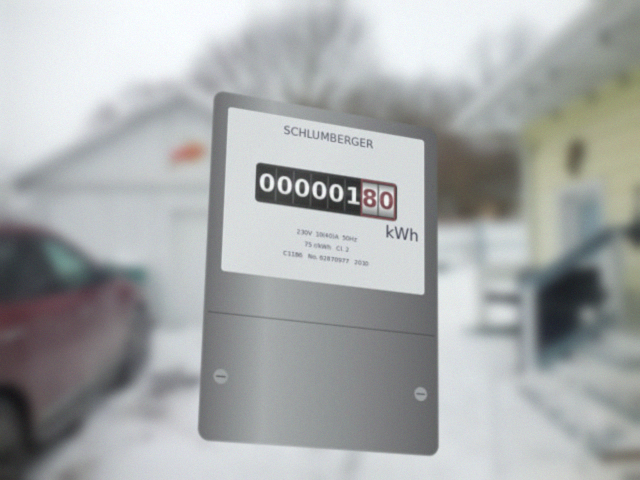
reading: kWh 1.80
